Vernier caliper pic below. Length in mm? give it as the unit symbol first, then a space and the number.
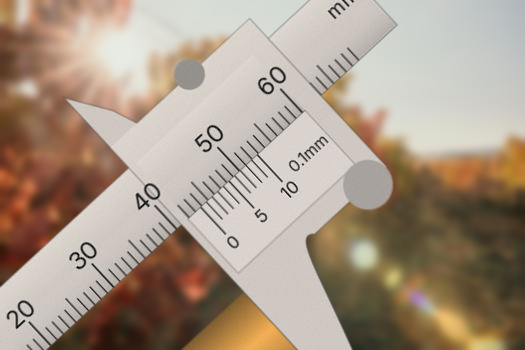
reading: mm 43.8
